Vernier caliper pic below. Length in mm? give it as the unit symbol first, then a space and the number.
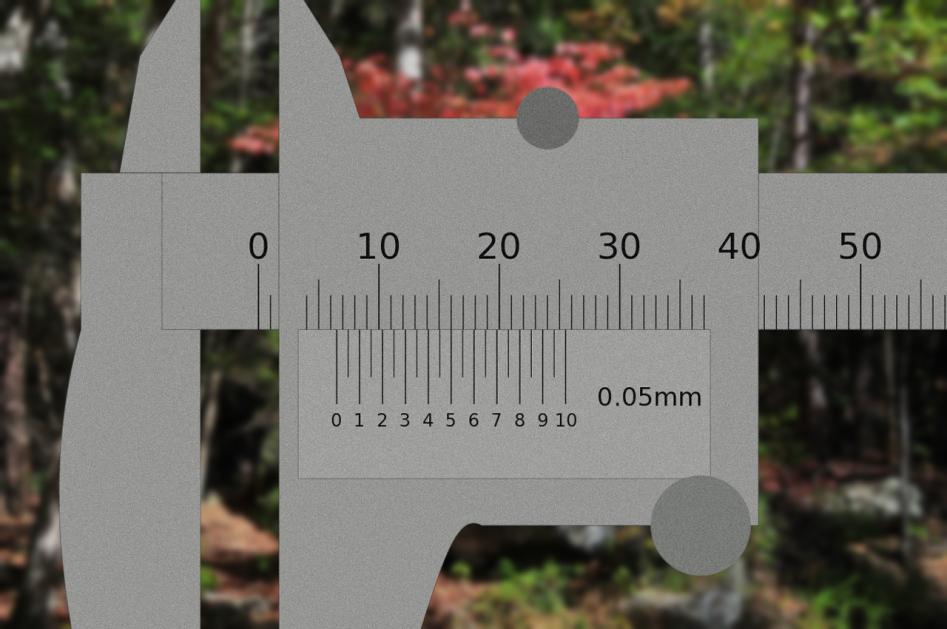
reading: mm 6.5
